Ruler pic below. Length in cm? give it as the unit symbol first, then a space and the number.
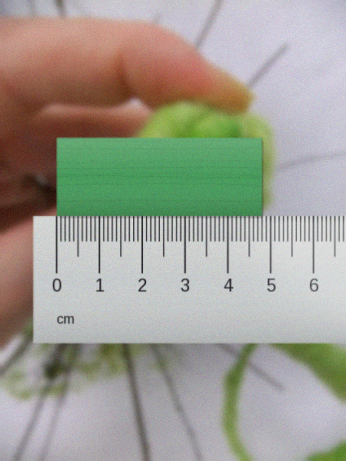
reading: cm 4.8
